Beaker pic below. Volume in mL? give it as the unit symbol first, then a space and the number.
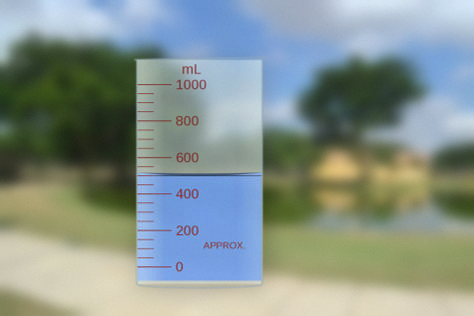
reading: mL 500
